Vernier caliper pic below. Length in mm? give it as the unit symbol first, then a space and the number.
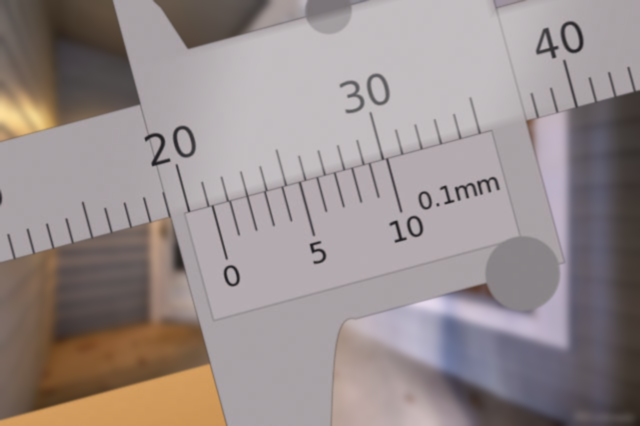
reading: mm 21.2
